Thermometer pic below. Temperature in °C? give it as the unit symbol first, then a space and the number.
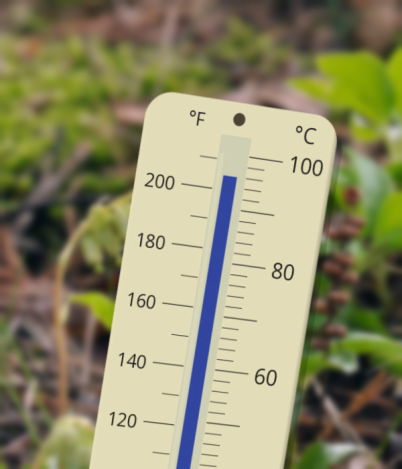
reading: °C 96
